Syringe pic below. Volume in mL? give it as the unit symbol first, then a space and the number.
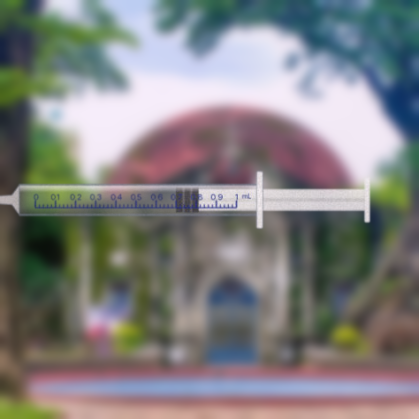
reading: mL 0.7
